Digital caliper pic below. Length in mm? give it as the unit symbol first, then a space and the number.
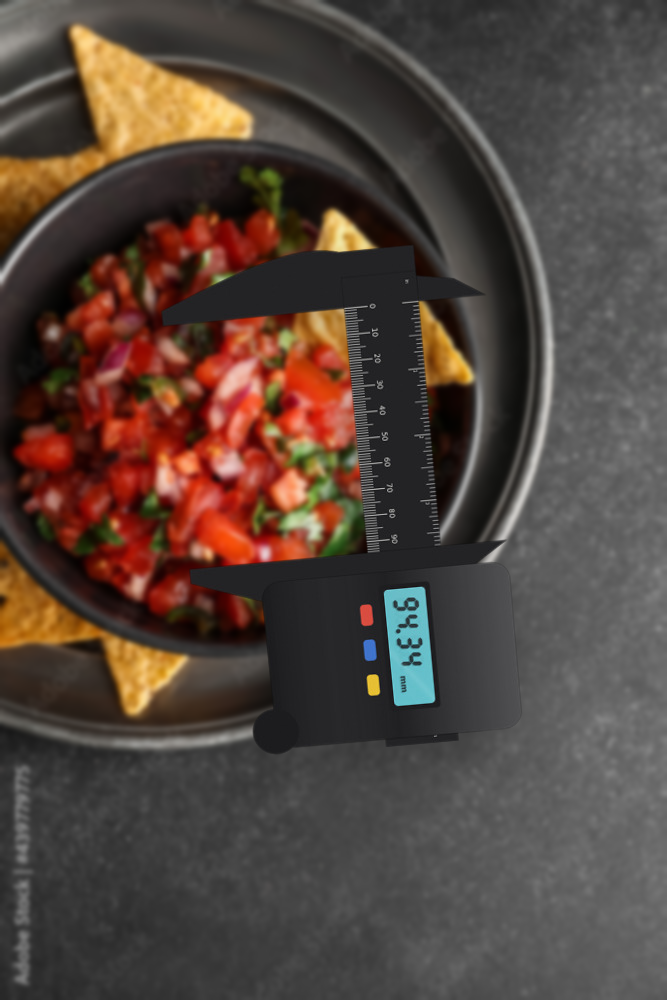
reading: mm 94.34
